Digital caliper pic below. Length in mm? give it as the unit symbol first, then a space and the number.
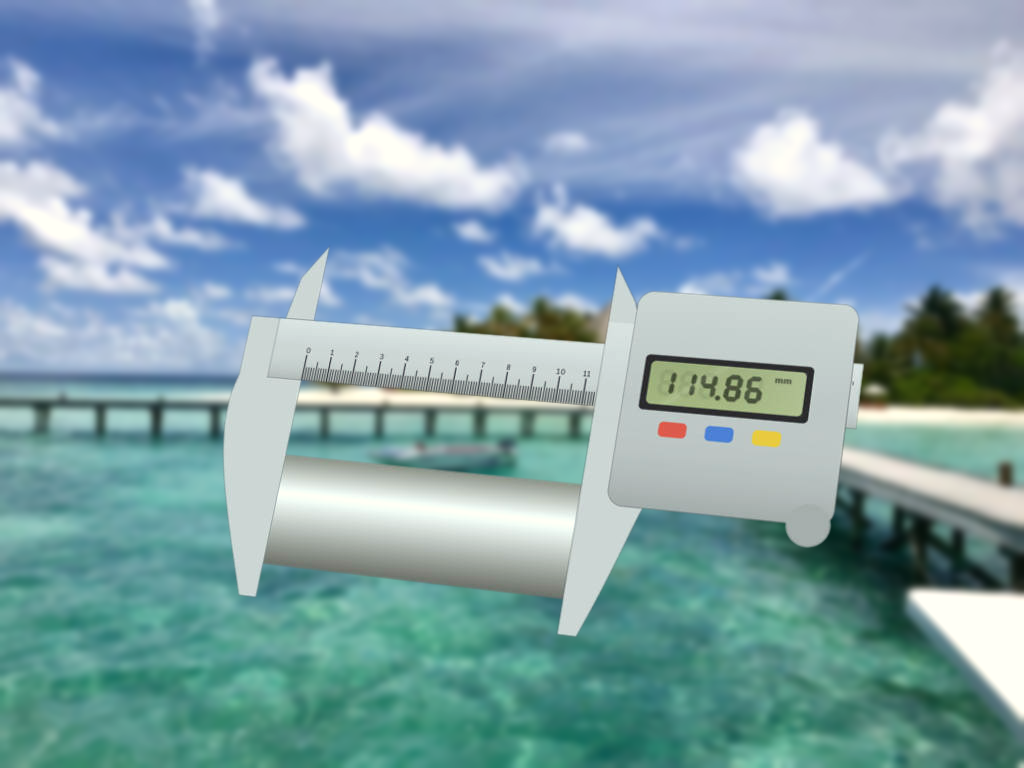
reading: mm 114.86
